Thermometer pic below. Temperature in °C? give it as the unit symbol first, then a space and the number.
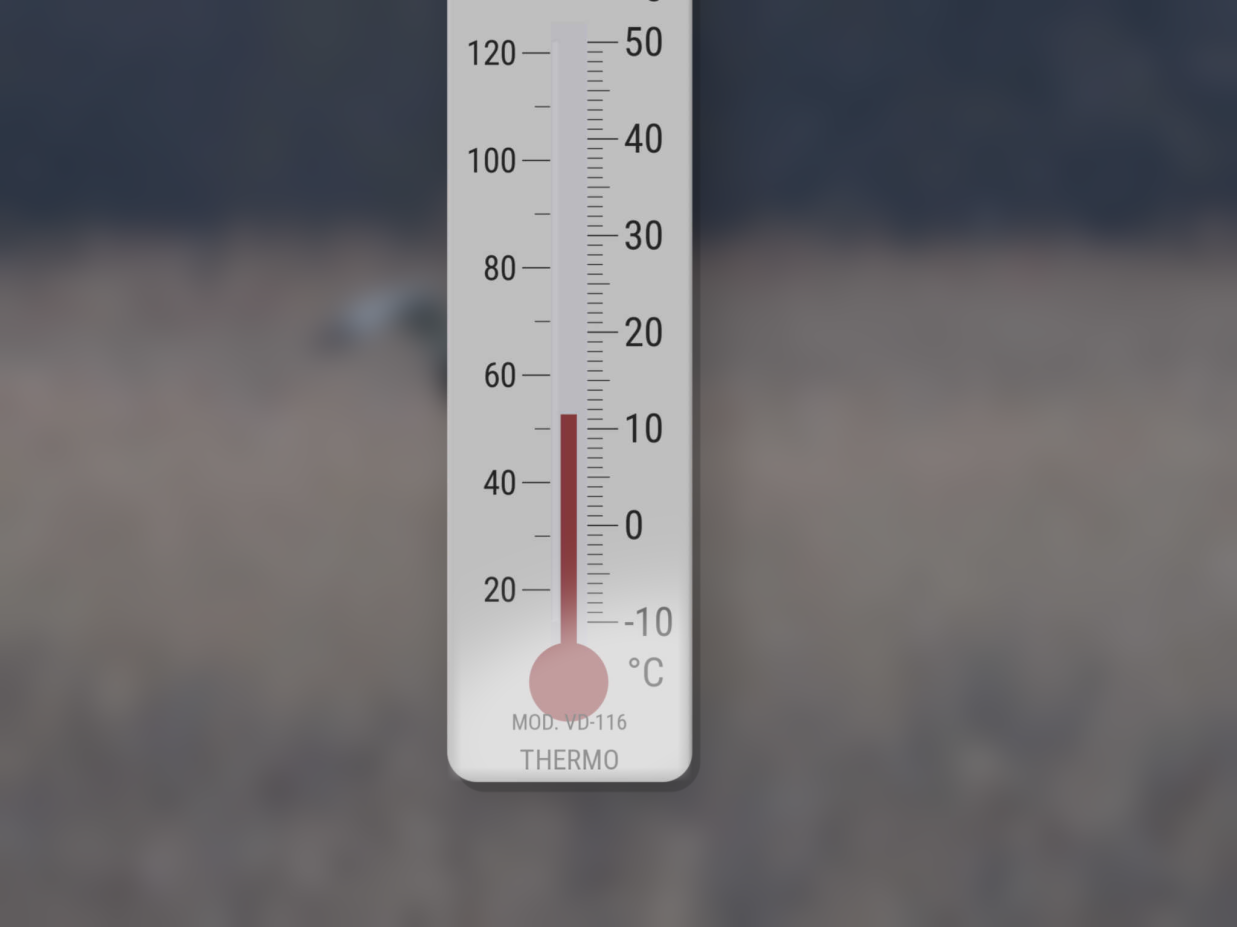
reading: °C 11.5
